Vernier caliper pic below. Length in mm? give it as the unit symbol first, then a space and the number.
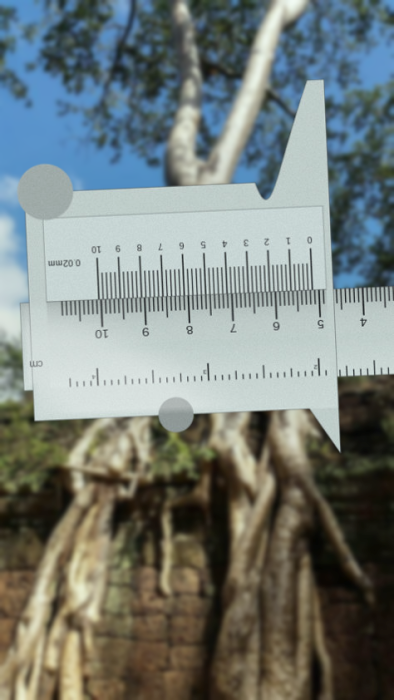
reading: mm 51.5
